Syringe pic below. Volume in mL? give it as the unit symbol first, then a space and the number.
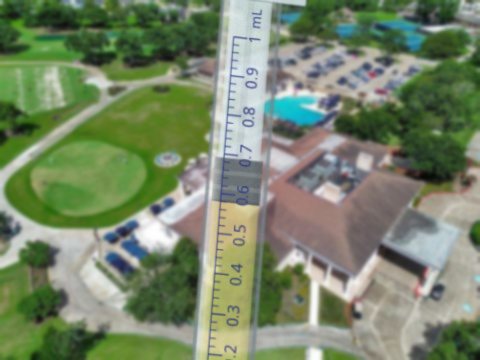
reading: mL 0.58
